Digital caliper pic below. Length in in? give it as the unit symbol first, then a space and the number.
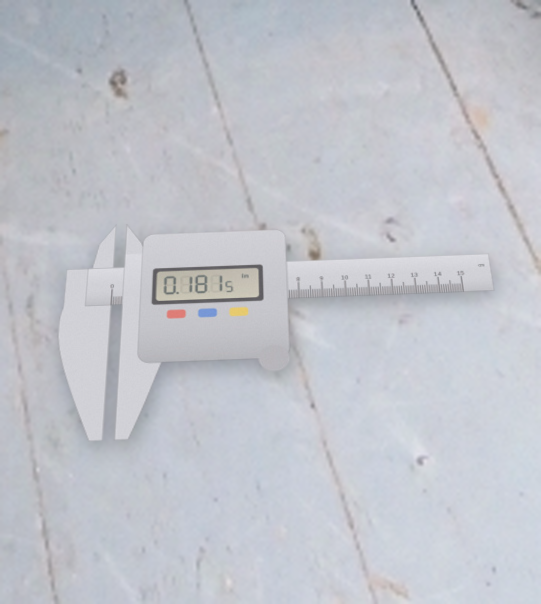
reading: in 0.1815
